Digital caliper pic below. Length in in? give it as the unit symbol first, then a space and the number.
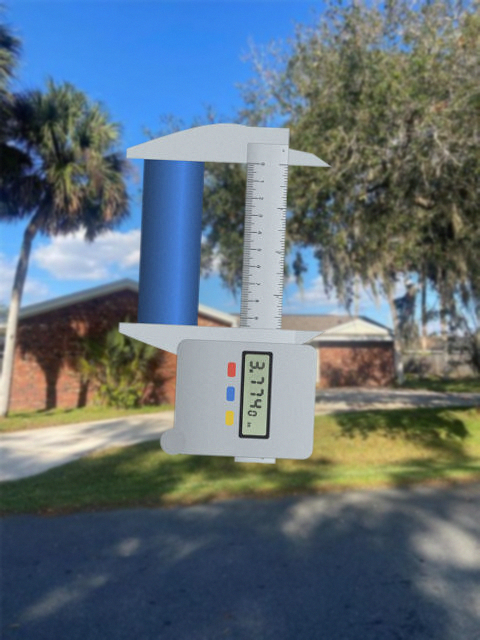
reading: in 3.7740
